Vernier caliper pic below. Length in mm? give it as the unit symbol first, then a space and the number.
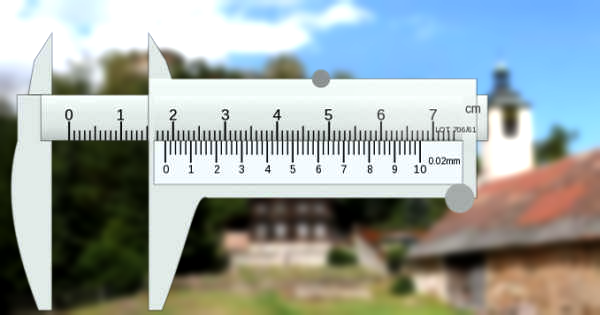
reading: mm 18.5
